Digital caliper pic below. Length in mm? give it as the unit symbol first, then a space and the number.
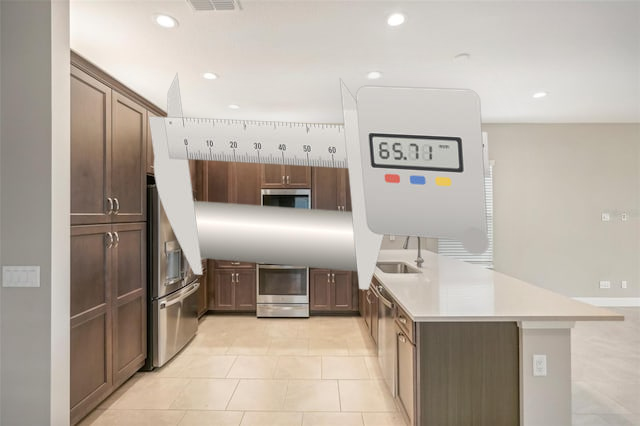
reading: mm 65.71
